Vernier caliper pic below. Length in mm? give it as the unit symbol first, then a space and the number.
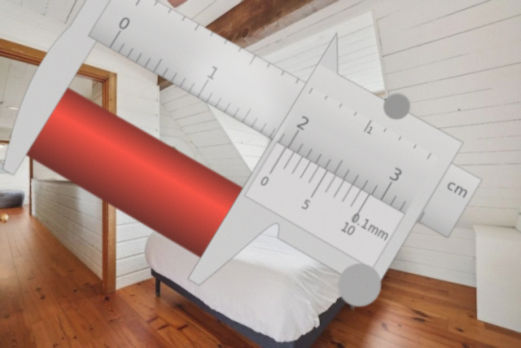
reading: mm 19.8
